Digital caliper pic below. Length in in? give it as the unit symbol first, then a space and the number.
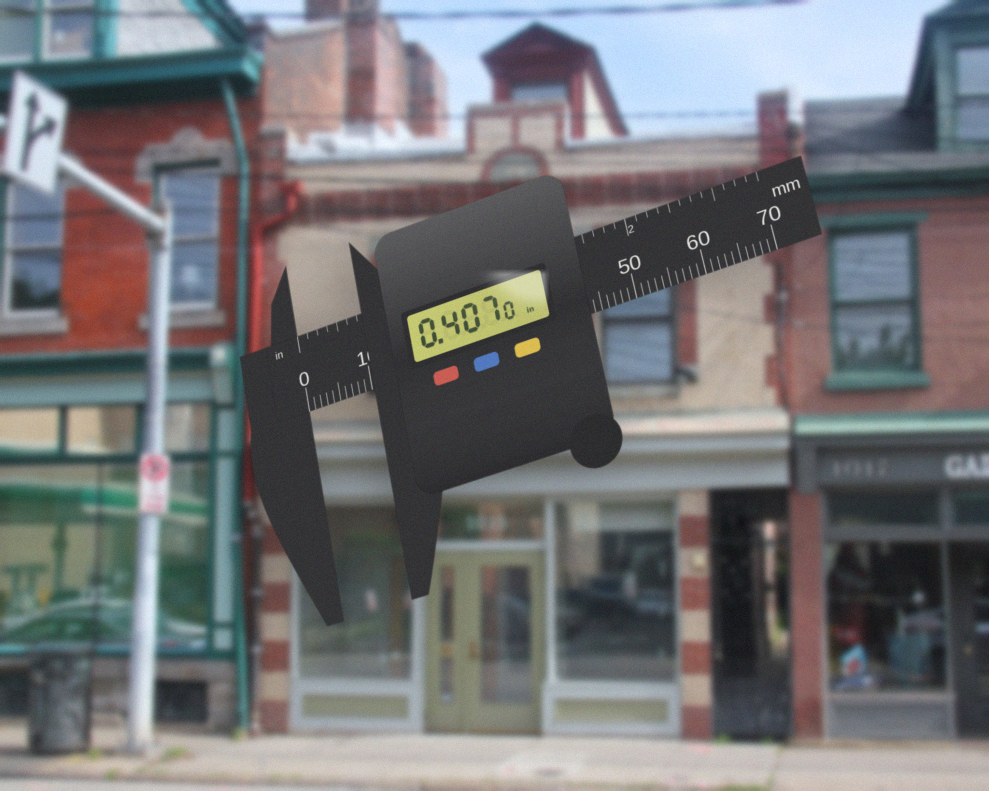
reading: in 0.4070
